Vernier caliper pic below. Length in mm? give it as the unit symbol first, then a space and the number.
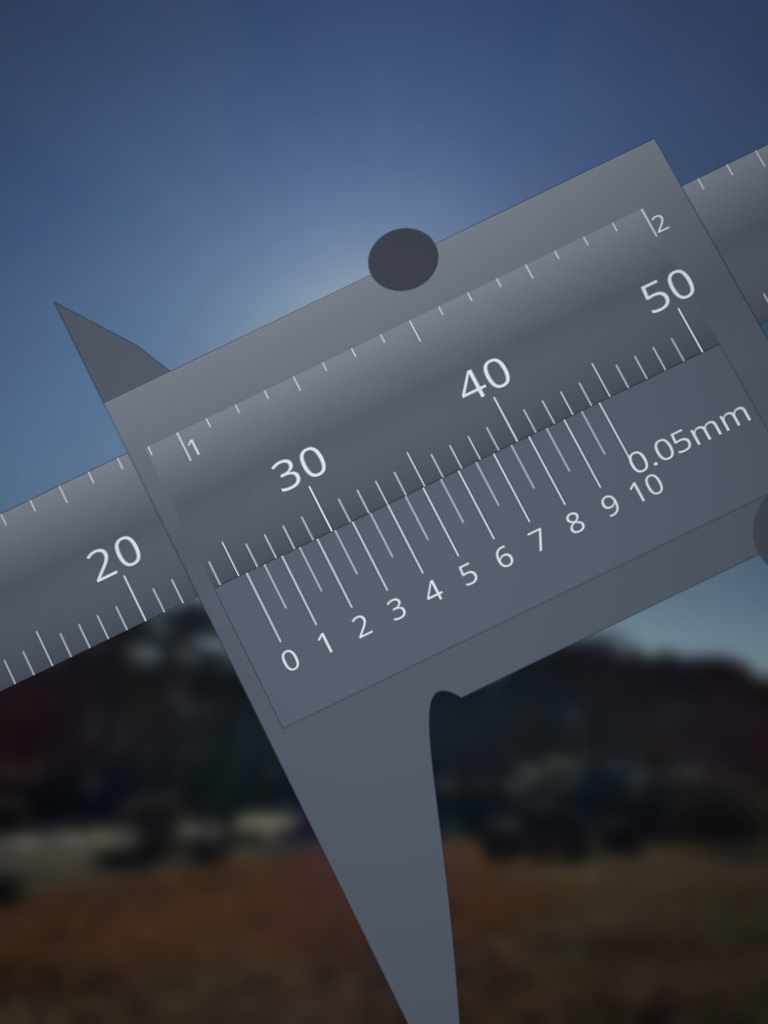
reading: mm 25.4
